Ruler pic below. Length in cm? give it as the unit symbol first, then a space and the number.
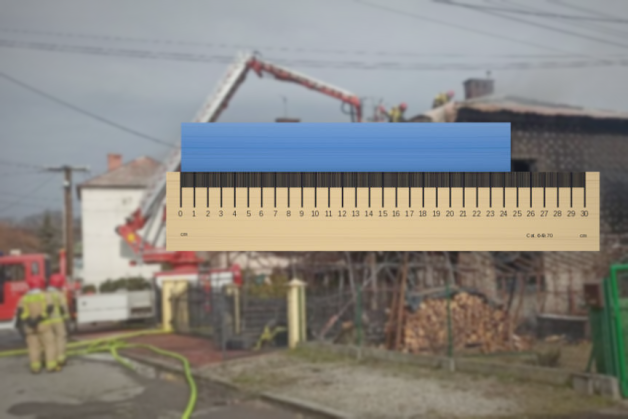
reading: cm 24.5
